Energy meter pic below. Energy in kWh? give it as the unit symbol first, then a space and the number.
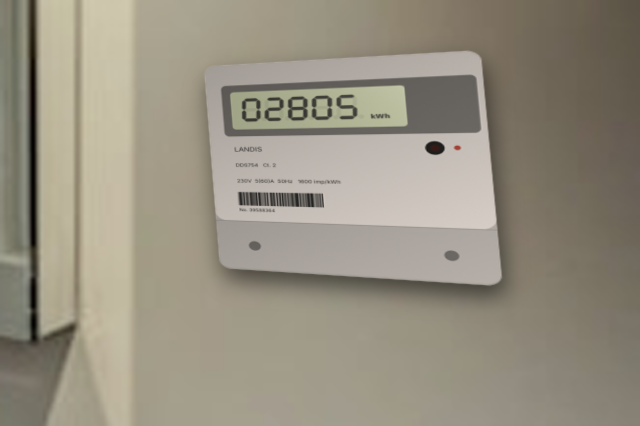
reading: kWh 2805
